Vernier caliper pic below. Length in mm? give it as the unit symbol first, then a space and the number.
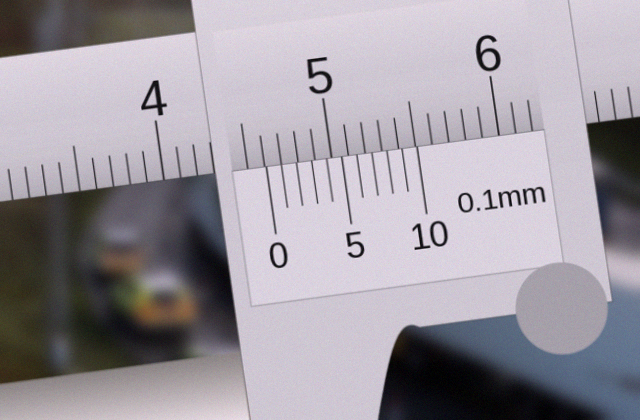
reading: mm 46.1
